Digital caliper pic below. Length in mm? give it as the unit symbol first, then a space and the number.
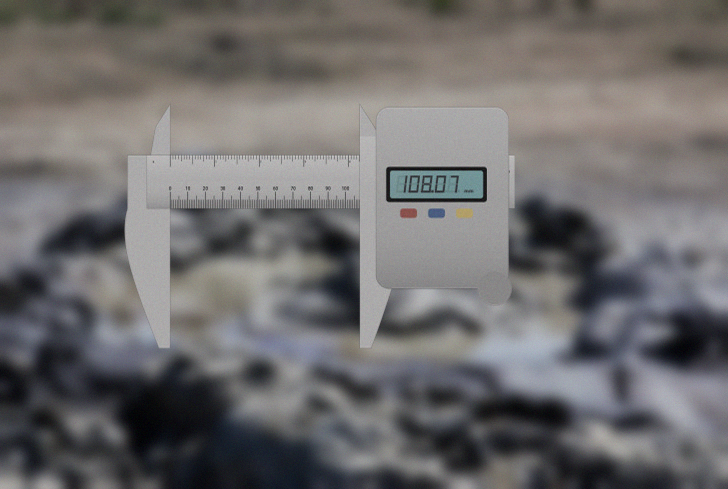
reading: mm 108.07
